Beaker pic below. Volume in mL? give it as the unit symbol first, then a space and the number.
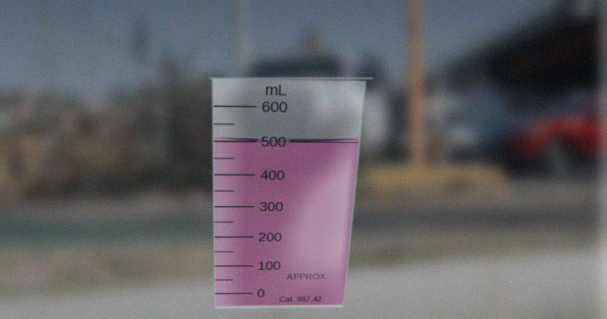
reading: mL 500
